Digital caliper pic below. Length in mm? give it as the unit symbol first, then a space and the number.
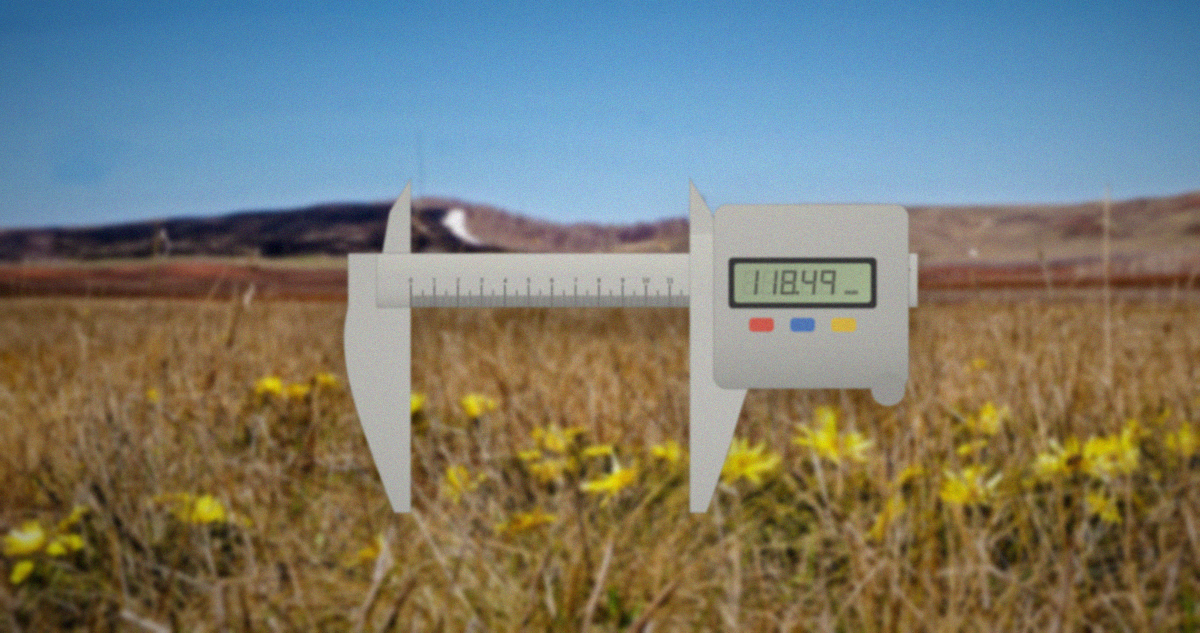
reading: mm 118.49
